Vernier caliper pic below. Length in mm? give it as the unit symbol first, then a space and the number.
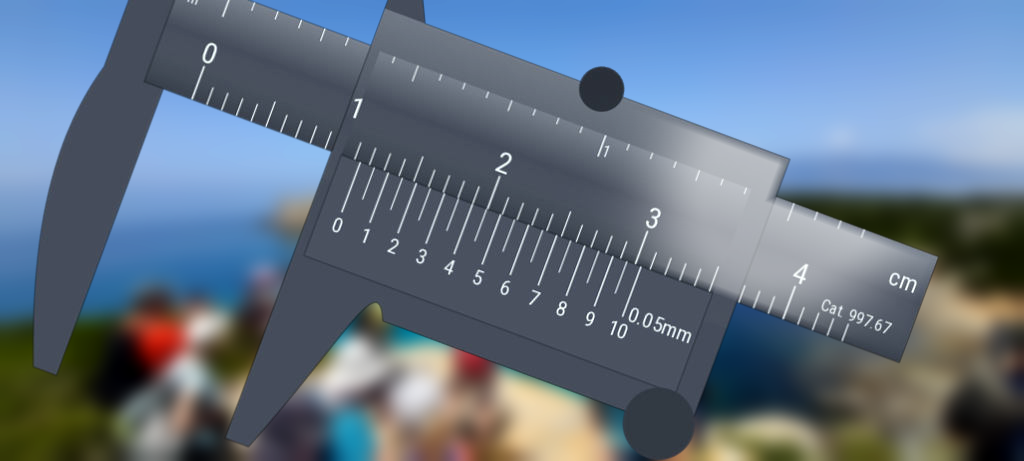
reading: mm 11.4
